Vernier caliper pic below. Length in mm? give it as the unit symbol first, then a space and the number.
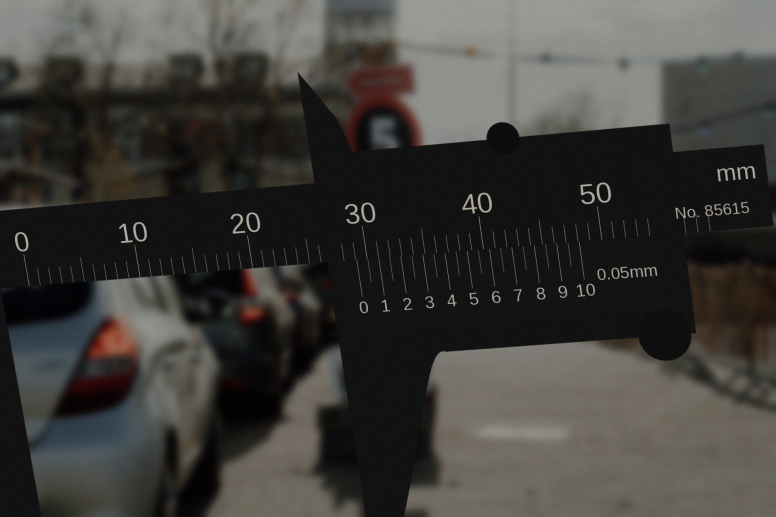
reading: mm 29.1
